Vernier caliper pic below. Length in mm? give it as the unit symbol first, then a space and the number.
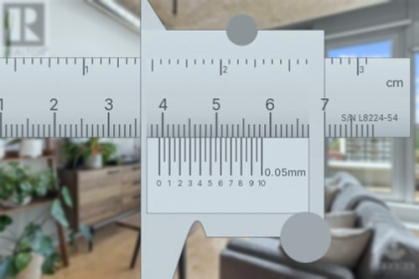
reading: mm 39.4
